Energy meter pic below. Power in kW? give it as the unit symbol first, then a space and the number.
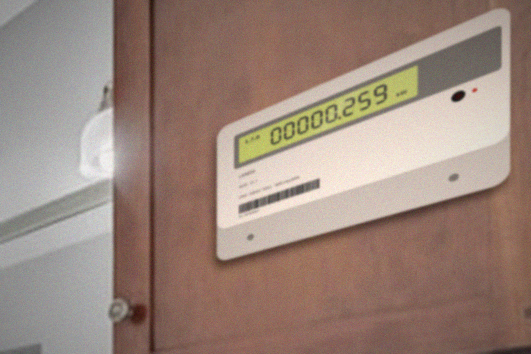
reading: kW 0.259
